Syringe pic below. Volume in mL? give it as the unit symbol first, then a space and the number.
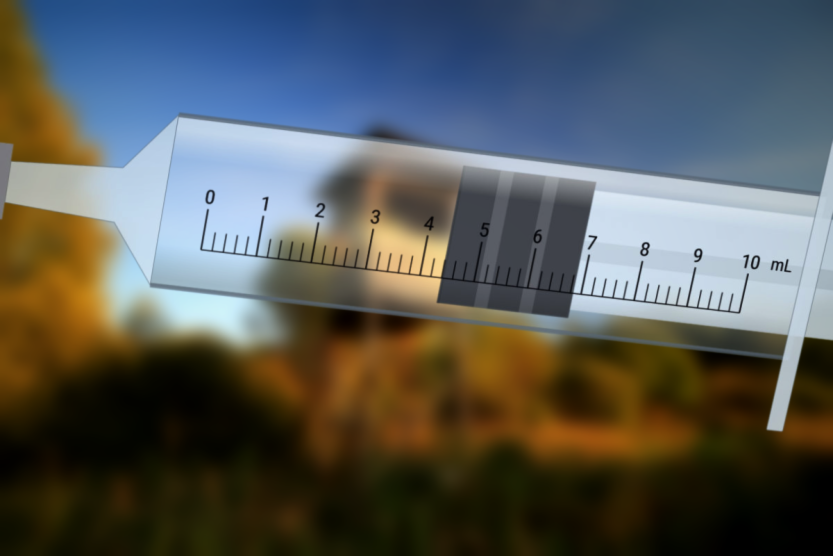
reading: mL 4.4
